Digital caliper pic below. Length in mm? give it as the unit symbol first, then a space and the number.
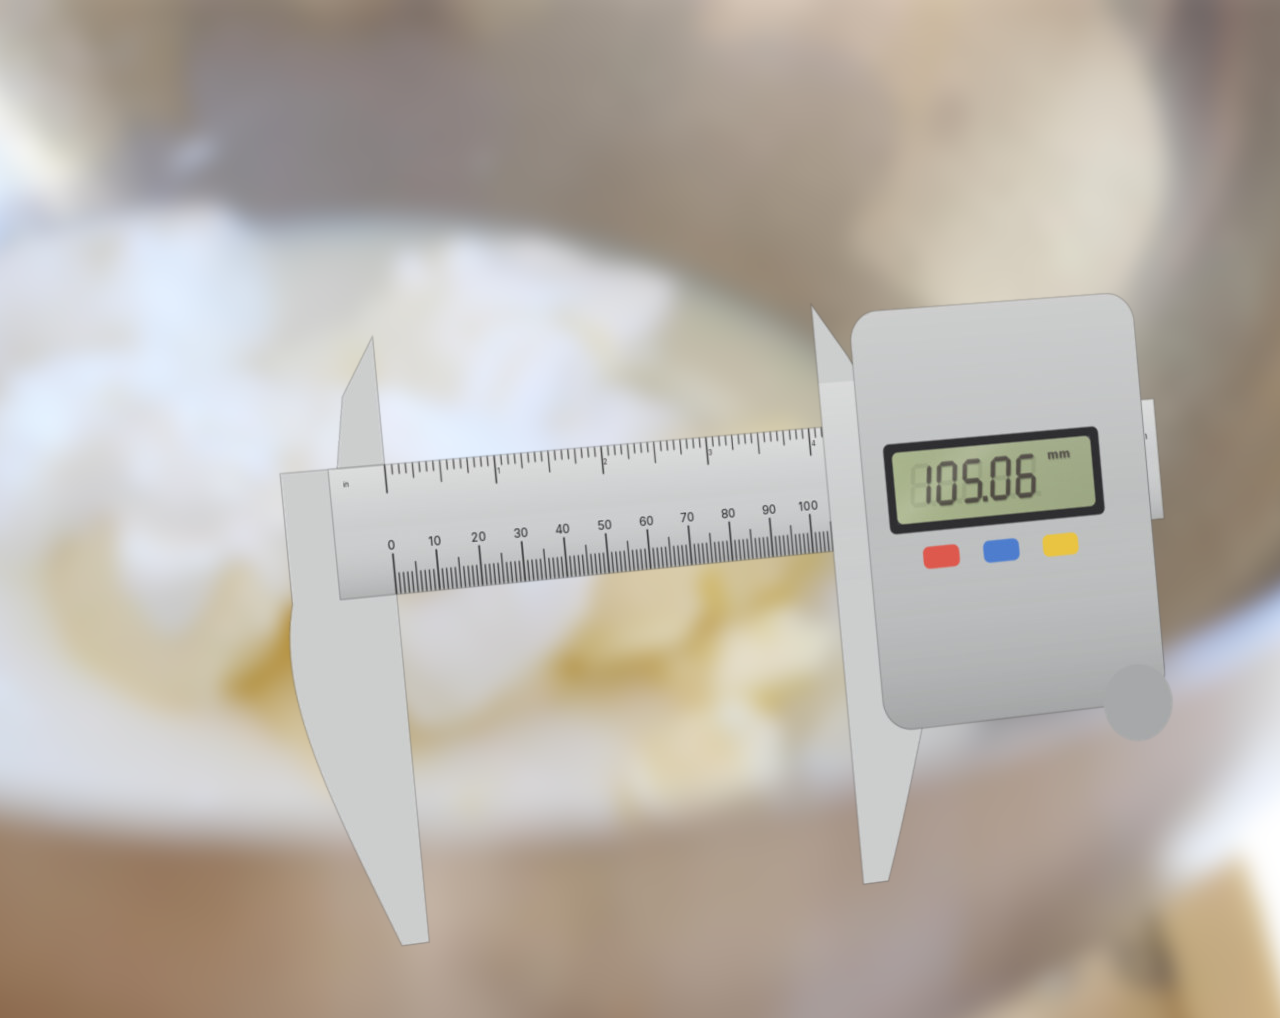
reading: mm 105.06
